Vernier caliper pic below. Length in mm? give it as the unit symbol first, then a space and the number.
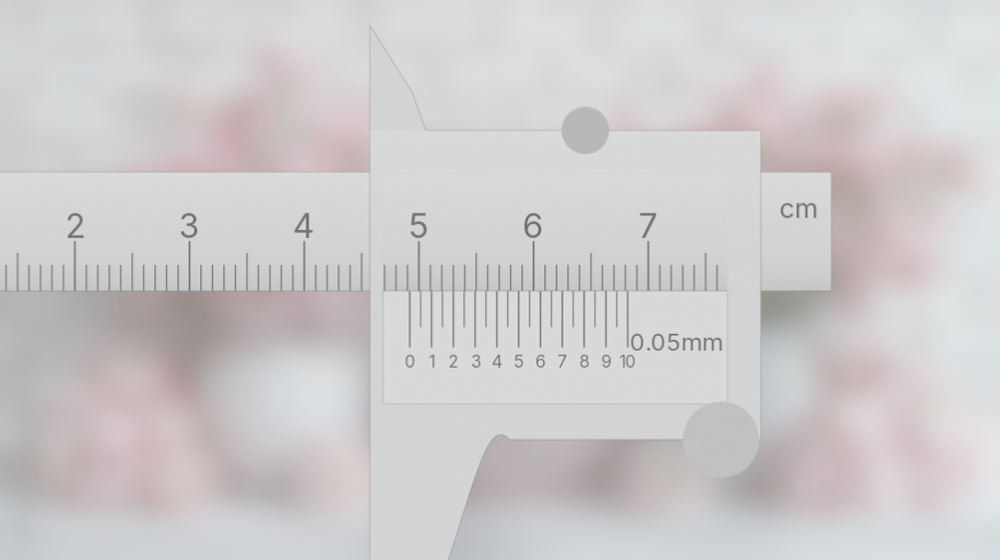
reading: mm 49.2
